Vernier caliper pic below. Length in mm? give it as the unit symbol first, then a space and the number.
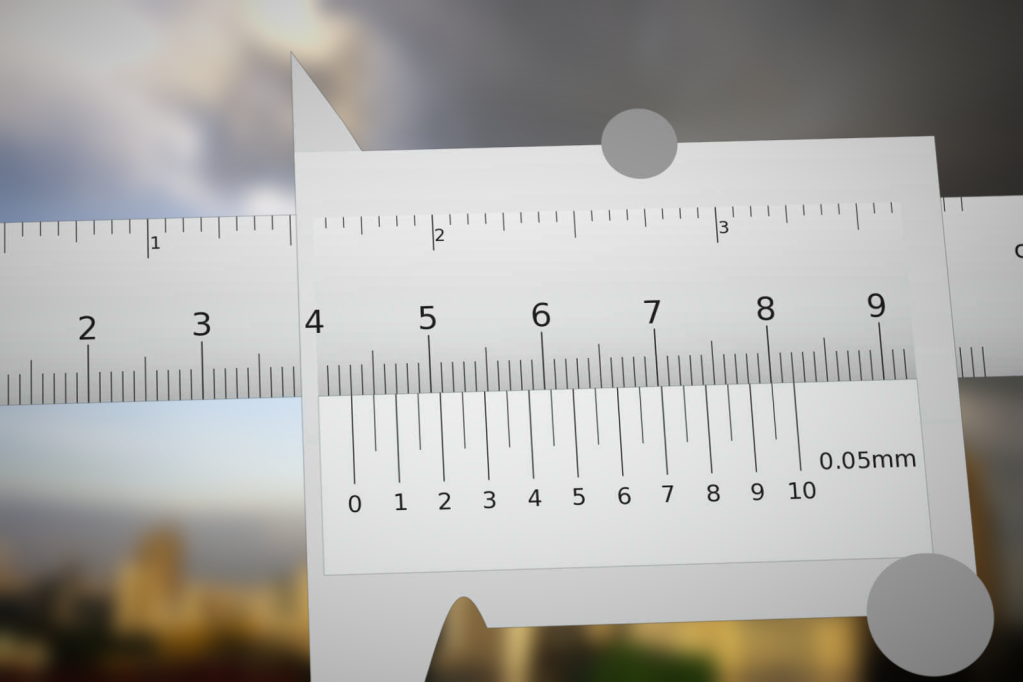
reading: mm 43.0
